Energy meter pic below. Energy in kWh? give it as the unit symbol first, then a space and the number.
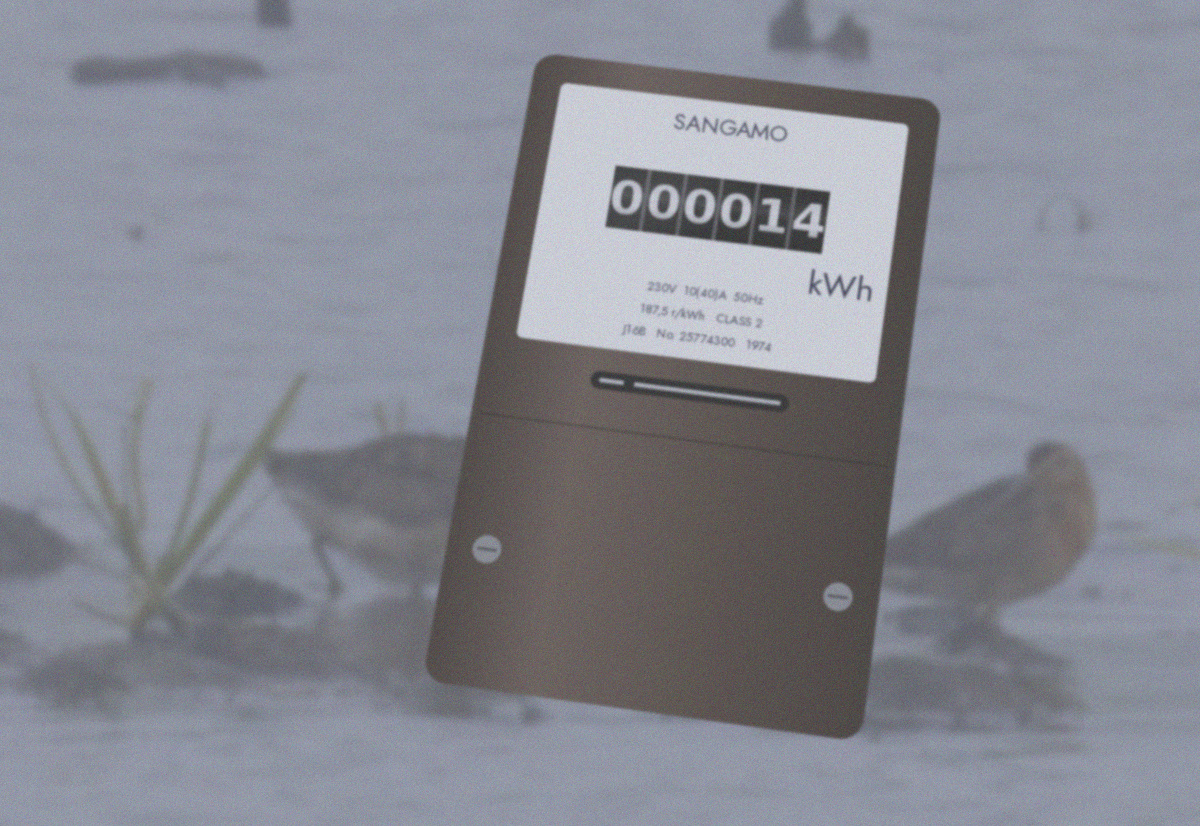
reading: kWh 14
